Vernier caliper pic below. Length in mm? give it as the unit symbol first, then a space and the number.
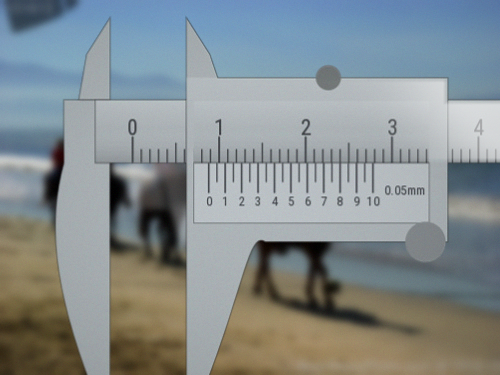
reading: mm 8.8
